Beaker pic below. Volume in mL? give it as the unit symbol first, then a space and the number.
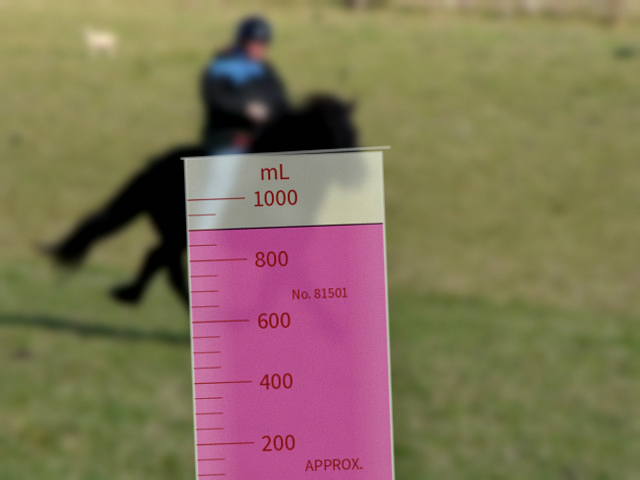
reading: mL 900
